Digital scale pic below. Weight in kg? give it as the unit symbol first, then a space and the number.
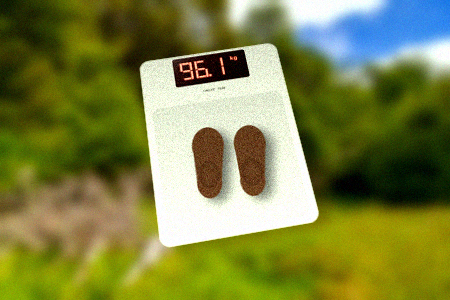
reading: kg 96.1
